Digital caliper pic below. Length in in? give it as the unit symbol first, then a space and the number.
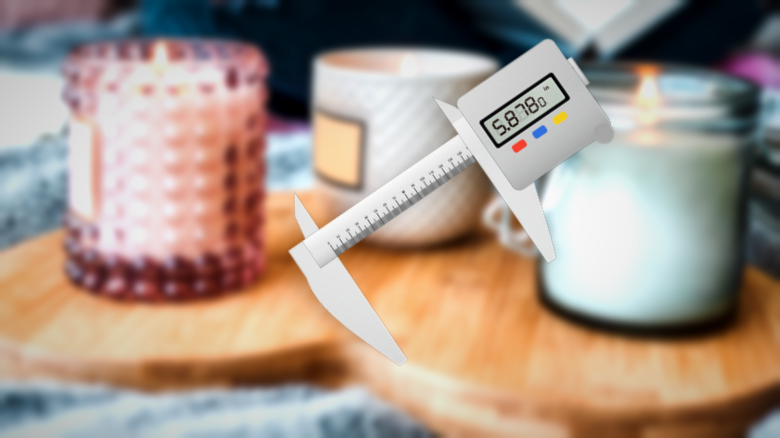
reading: in 5.8780
